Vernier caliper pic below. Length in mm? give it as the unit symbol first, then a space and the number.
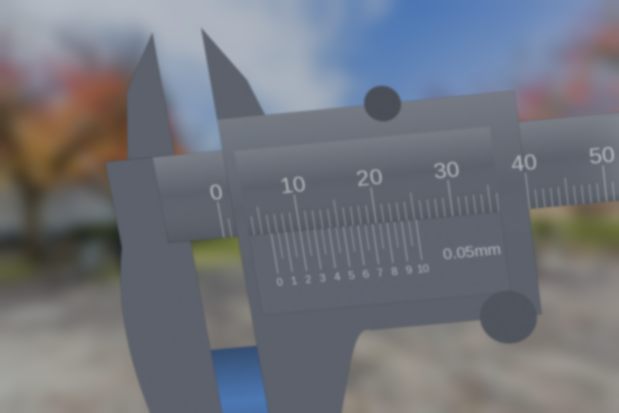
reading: mm 6.2
